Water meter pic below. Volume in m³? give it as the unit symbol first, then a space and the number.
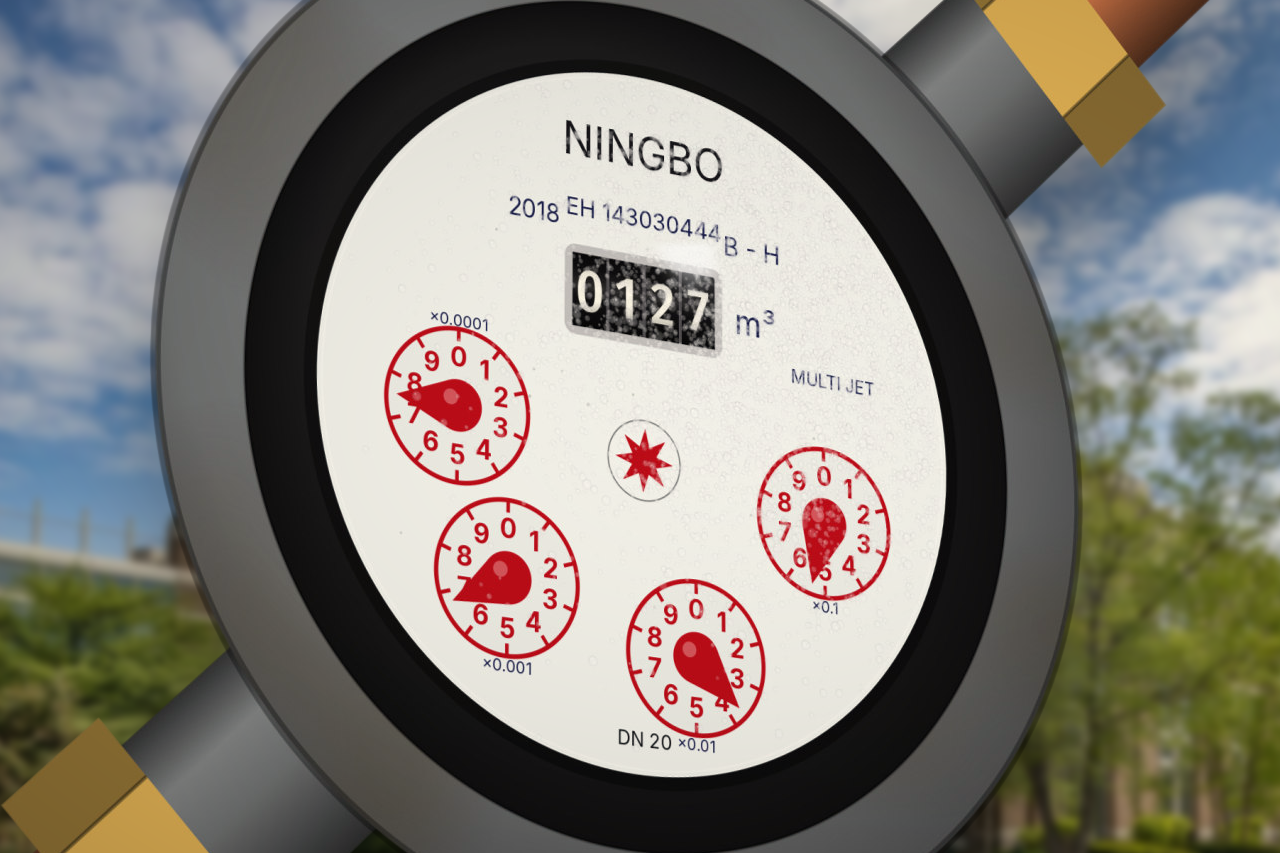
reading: m³ 127.5367
